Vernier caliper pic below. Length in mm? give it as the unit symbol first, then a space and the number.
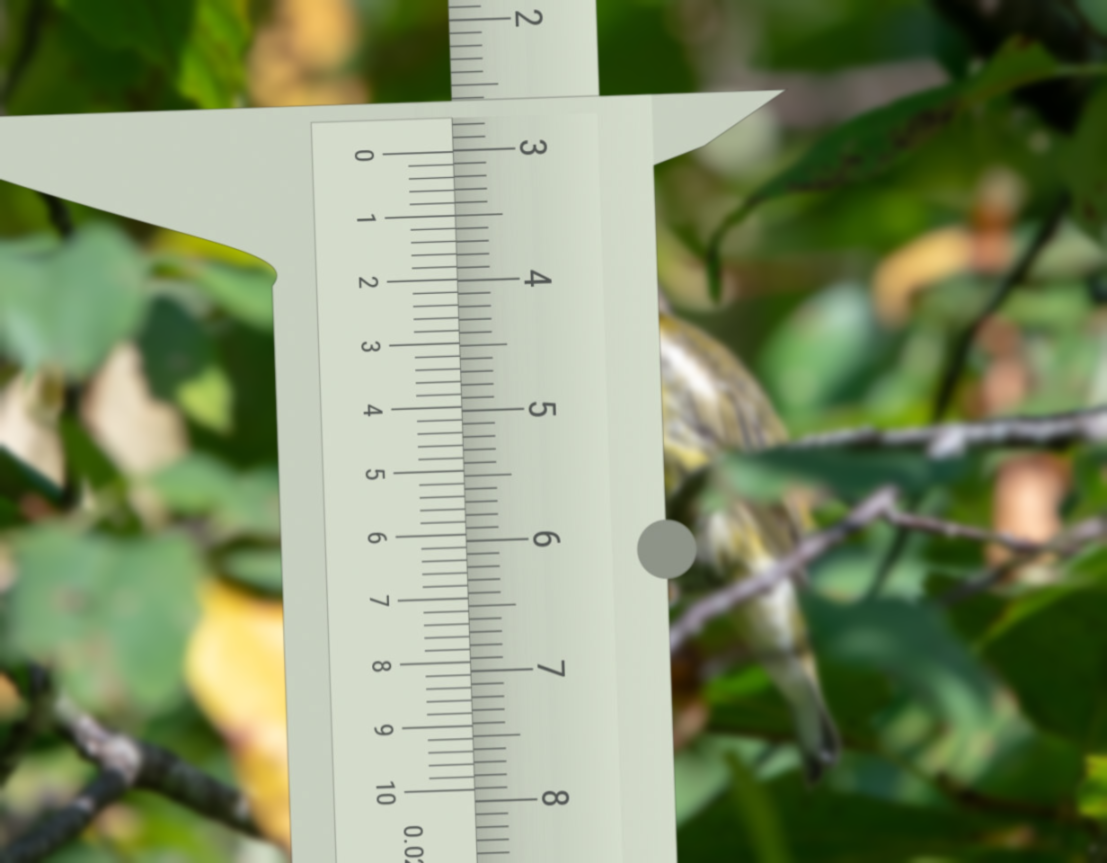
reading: mm 30.1
